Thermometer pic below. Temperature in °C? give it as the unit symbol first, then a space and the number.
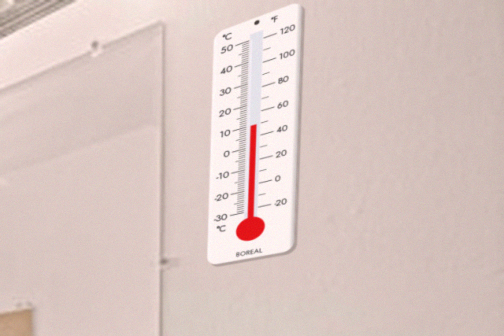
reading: °C 10
